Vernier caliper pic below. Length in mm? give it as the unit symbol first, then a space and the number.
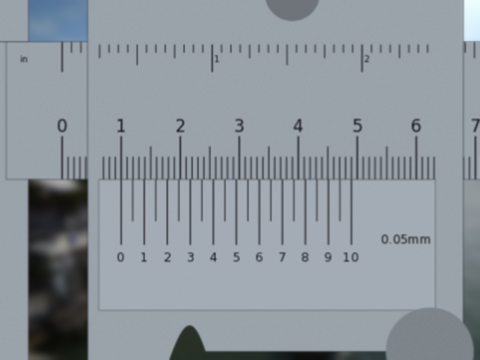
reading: mm 10.0
